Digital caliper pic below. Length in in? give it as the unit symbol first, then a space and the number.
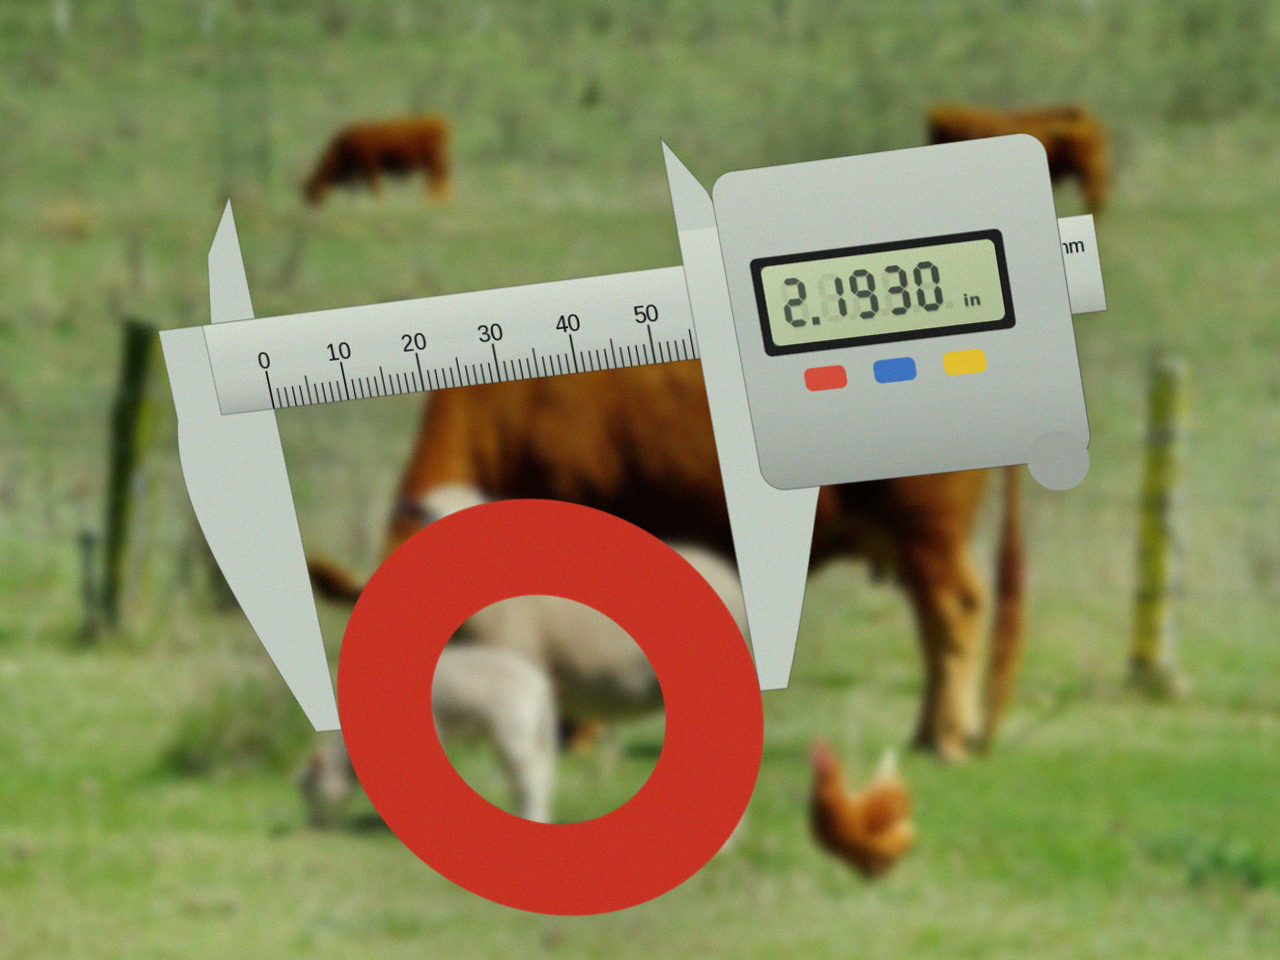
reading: in 2.1930
